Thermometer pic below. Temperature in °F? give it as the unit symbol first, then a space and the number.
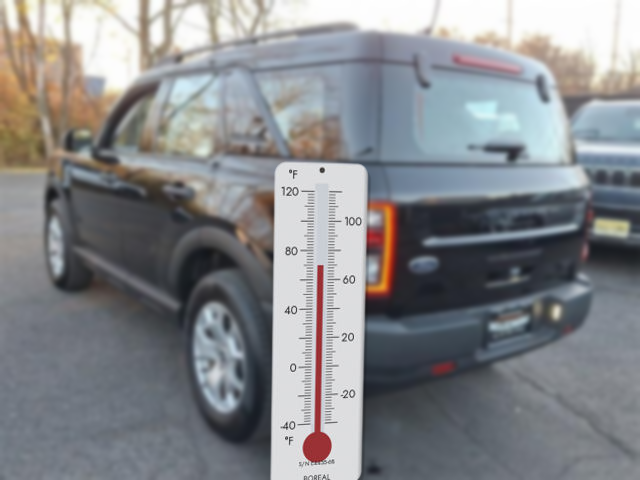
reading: °F 70
